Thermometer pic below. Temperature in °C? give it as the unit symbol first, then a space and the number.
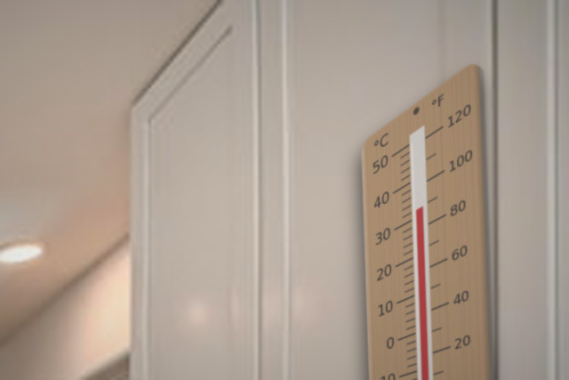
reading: °C 32
